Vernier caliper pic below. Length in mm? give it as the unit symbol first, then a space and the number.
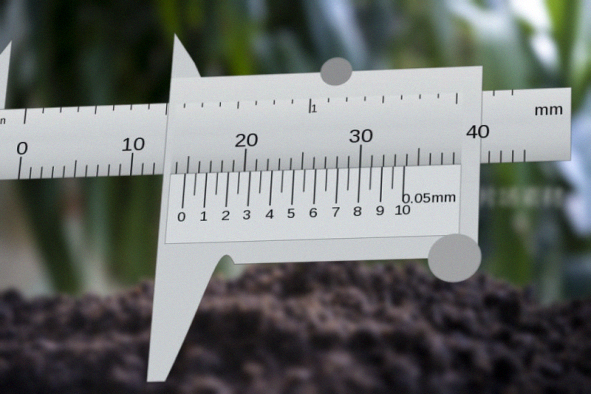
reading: mm 14.8
